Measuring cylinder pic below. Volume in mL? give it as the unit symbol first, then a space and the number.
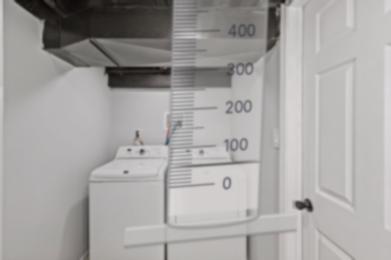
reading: mL 50
